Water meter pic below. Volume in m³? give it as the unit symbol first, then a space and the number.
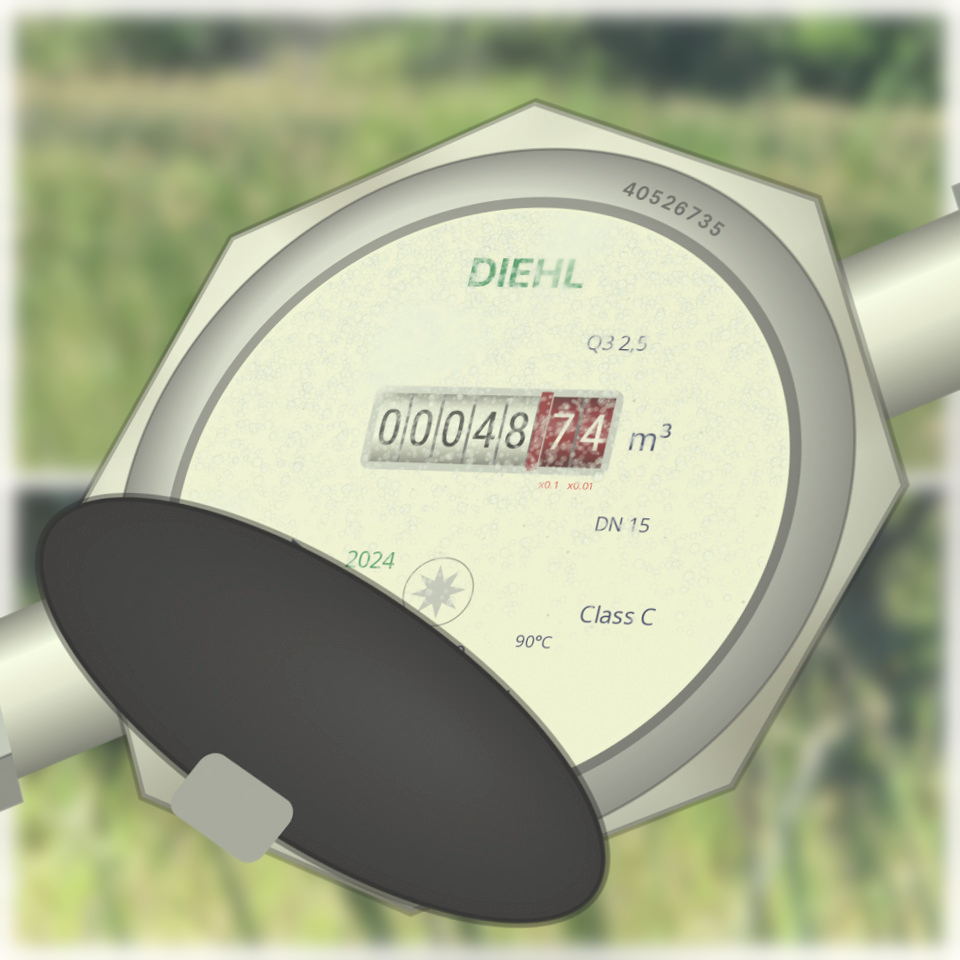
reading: m³ 48.74
